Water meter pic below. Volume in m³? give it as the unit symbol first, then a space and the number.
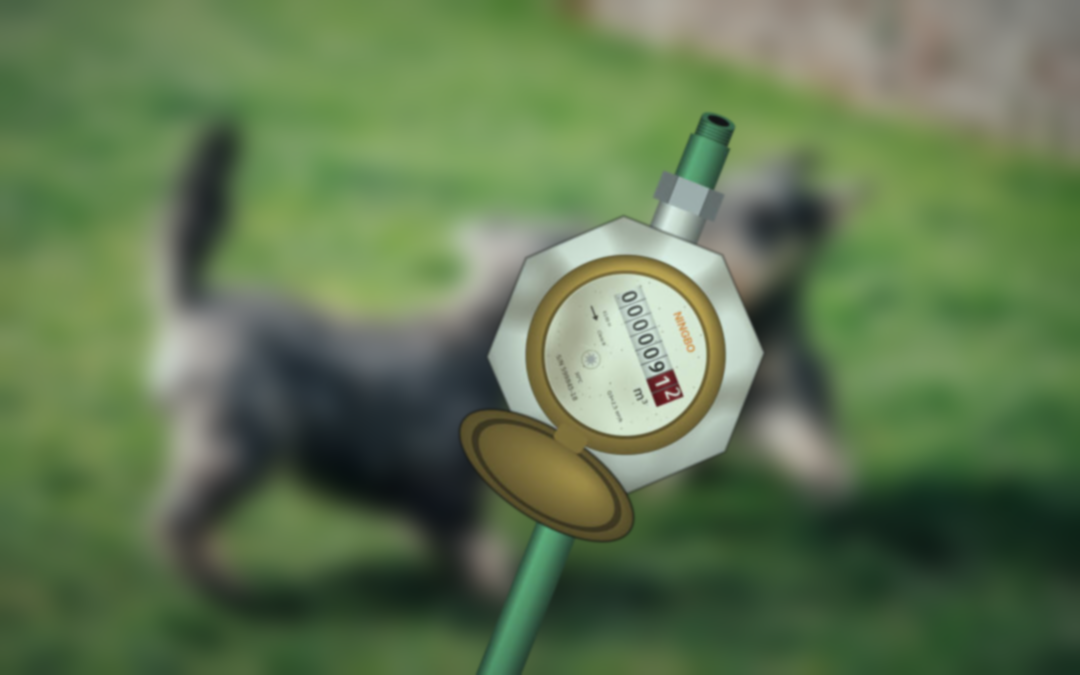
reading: m³ 9.12
